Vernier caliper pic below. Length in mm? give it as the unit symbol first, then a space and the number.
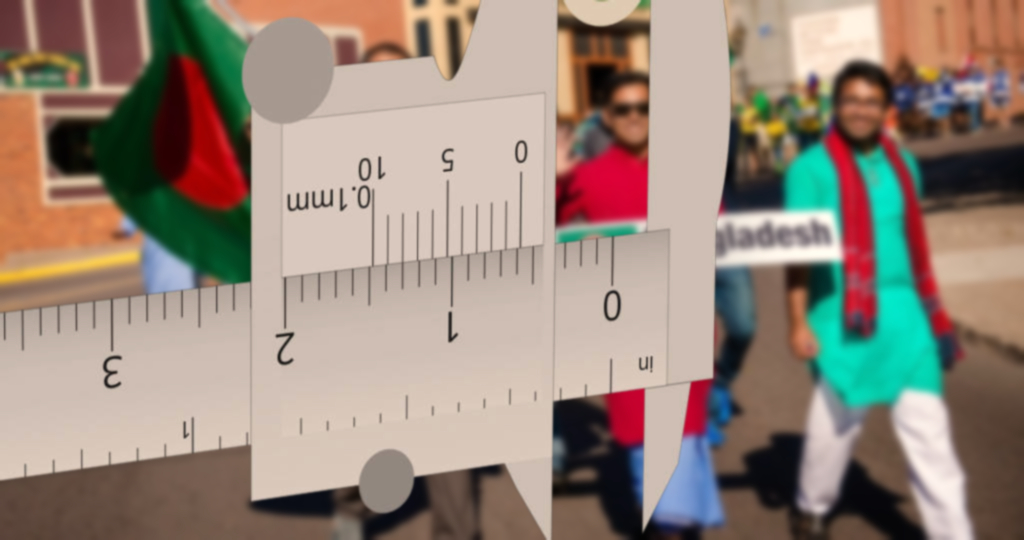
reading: mm 5.8
